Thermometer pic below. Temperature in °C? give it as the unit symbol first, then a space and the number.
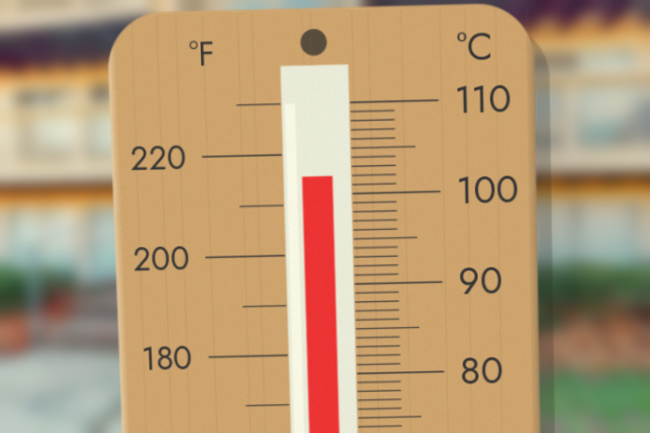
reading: °C 102
